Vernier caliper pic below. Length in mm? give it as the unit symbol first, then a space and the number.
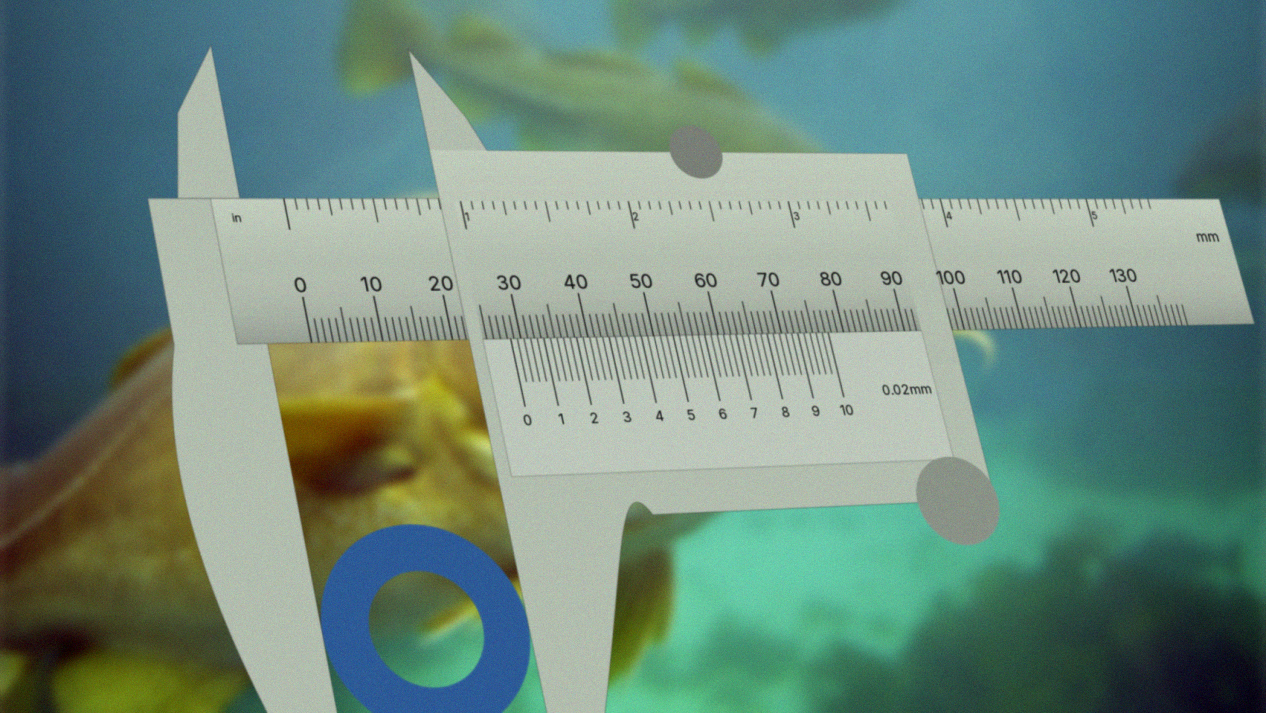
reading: mm 28.5
